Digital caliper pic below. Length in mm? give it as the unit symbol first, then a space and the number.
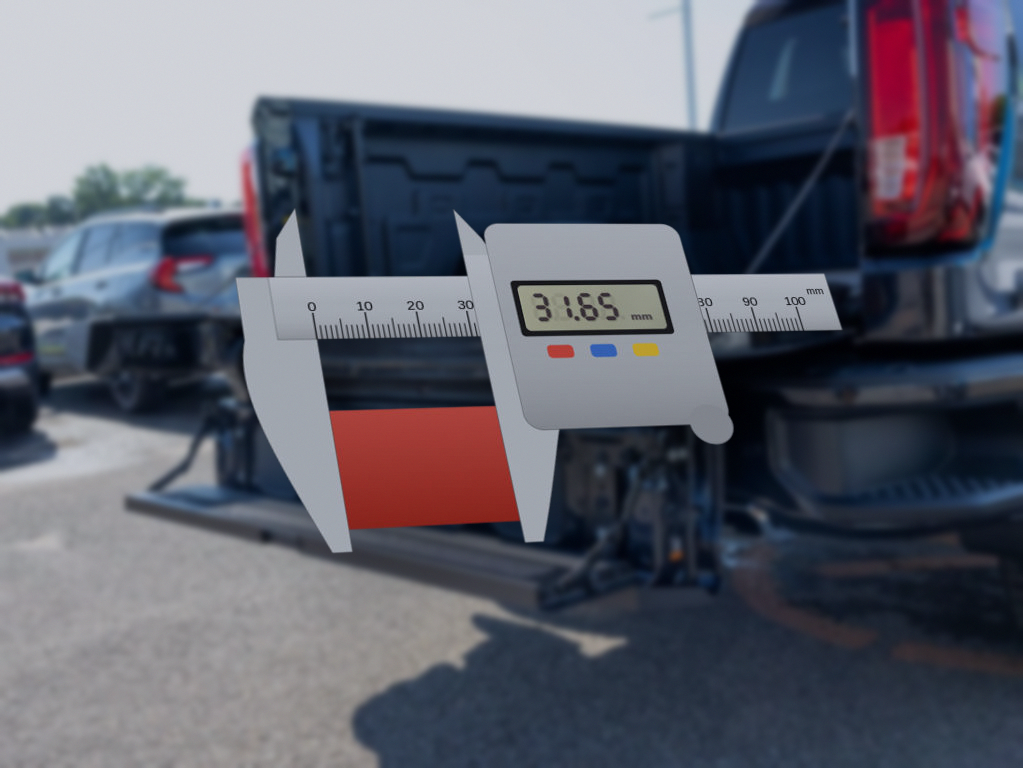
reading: mm 31.65
